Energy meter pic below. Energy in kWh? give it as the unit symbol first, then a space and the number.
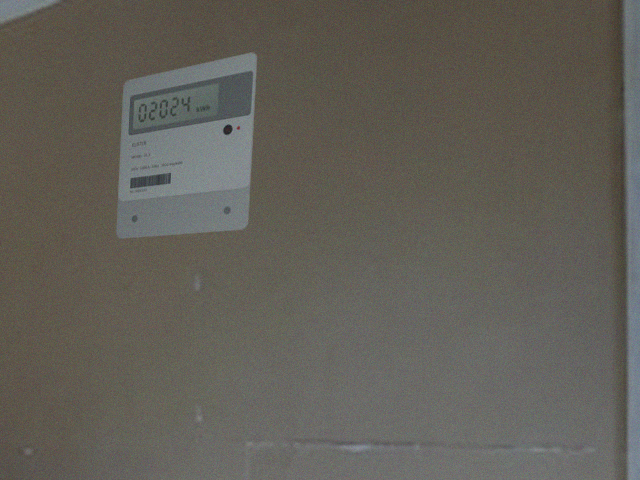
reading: kWh 2024
